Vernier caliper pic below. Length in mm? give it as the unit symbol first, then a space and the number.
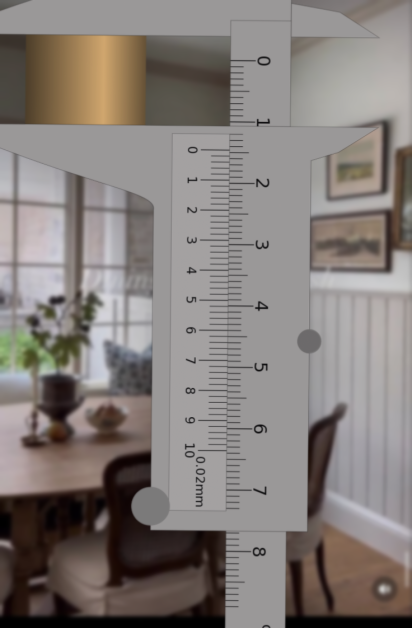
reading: mm 14.6
